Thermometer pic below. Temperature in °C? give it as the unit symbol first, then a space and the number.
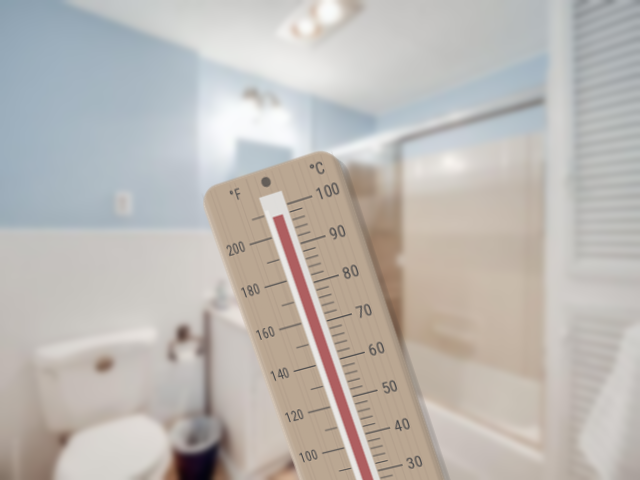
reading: °C 98
